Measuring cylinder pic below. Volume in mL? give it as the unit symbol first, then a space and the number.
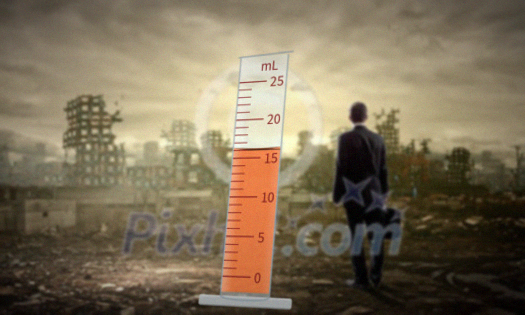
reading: mL 16
